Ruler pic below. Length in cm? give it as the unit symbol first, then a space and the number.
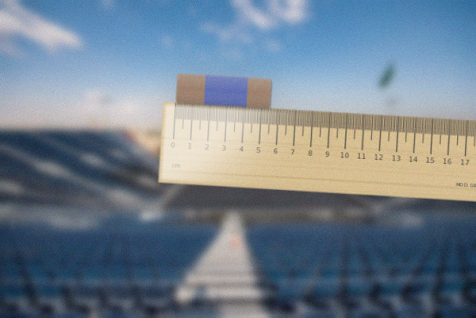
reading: cm 5.5
